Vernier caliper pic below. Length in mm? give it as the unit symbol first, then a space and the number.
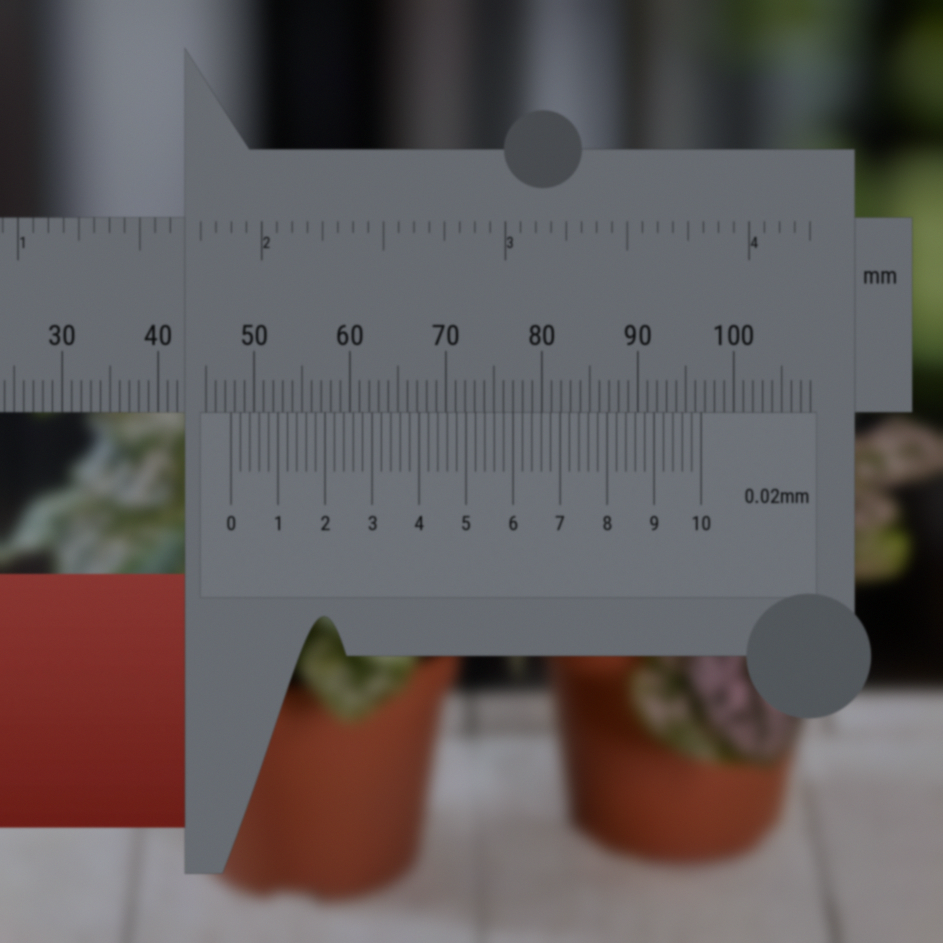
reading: mm 47.6
